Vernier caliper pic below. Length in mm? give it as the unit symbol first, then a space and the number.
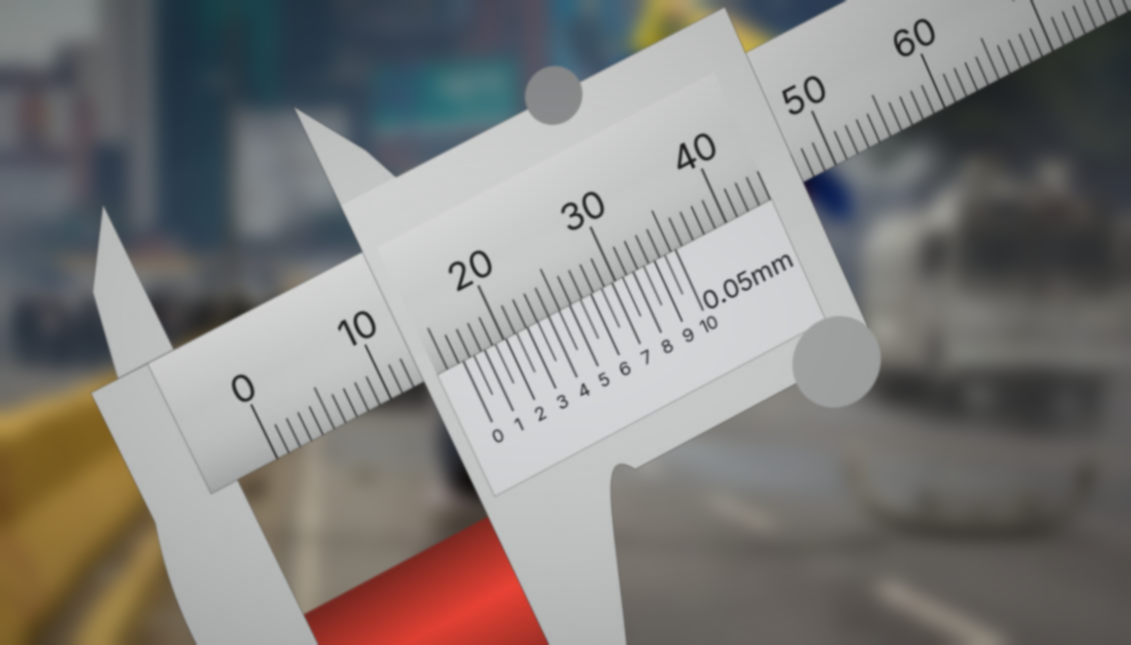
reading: mm 16.4
